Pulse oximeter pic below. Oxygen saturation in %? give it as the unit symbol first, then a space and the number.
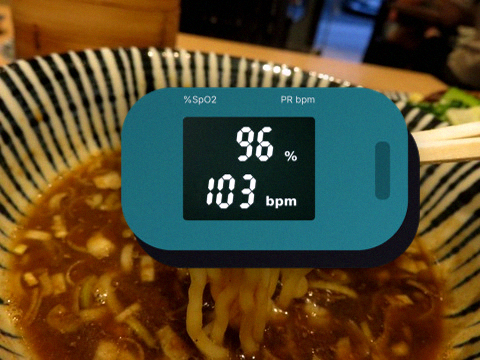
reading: % 96
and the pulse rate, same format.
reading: bpm 103
